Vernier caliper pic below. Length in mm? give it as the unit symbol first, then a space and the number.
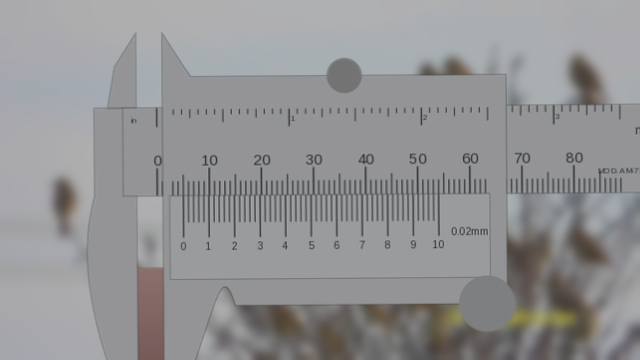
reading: mm 5.0
